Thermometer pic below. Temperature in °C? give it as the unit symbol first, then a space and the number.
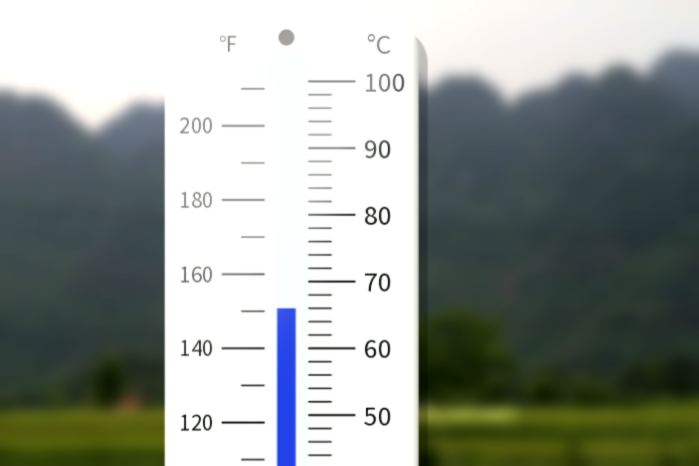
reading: °C 66
